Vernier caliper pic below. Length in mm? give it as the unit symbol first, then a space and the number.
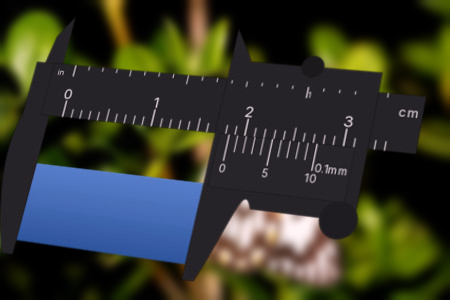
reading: mm 18.4
